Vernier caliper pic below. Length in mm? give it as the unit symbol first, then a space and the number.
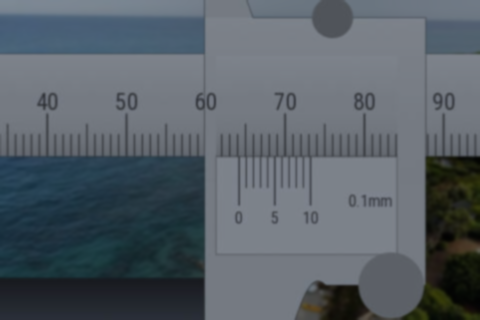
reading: mm 64.2
